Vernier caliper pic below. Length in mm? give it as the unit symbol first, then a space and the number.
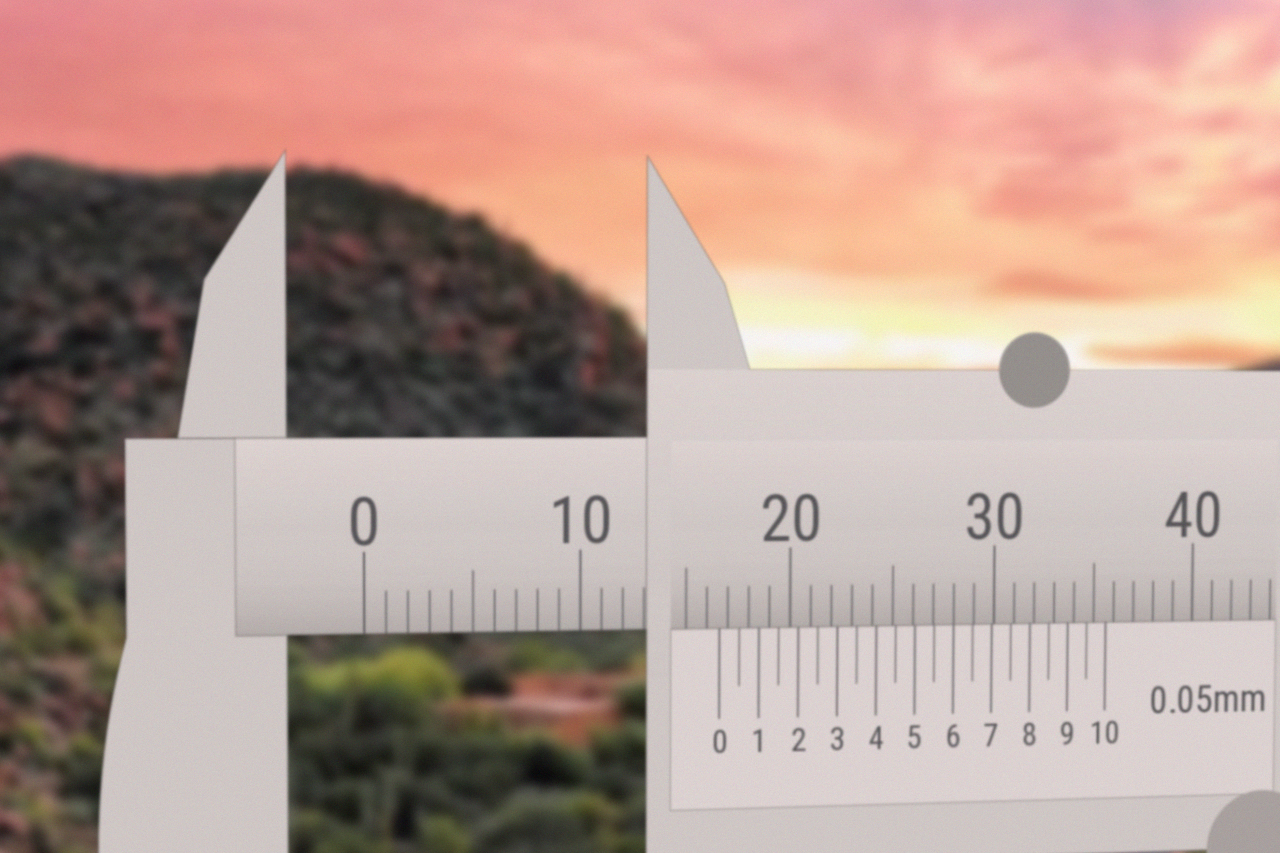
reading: mm 16.6
